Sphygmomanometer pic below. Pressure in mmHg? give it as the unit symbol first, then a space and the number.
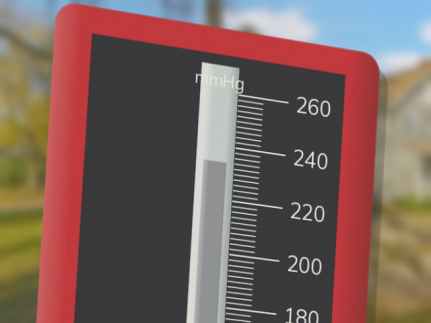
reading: mmHg 234
